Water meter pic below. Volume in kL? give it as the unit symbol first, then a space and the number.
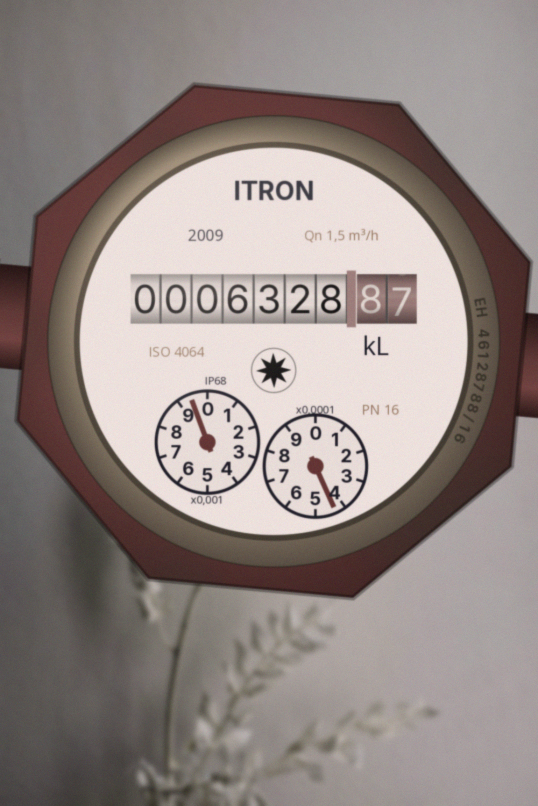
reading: kL 6328.8694
